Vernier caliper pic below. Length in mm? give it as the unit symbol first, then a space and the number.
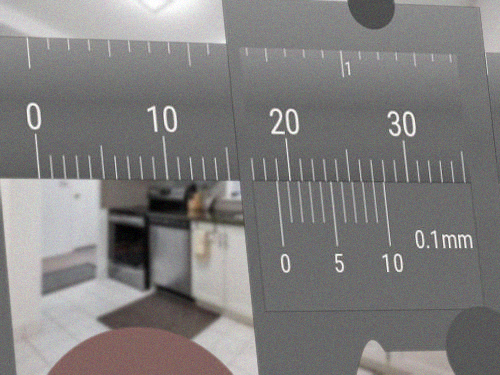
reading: mm 18.9
